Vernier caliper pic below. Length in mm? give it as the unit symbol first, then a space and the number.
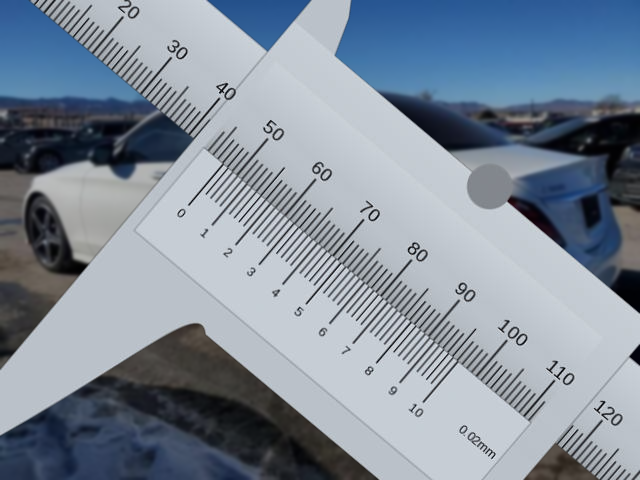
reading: mm 47.2
